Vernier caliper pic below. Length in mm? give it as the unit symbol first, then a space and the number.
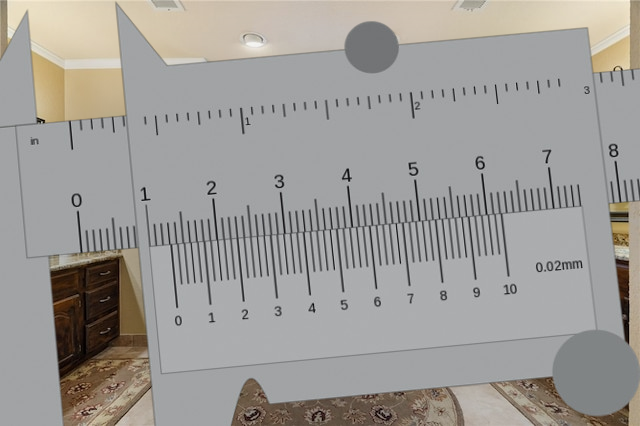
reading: mm 13.2
